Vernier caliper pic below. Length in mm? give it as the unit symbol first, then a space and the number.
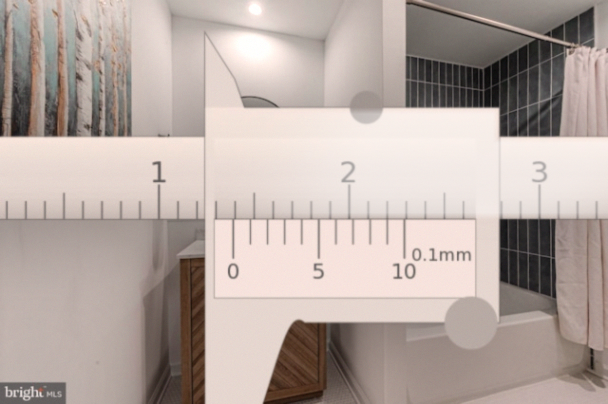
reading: mm 13.9
